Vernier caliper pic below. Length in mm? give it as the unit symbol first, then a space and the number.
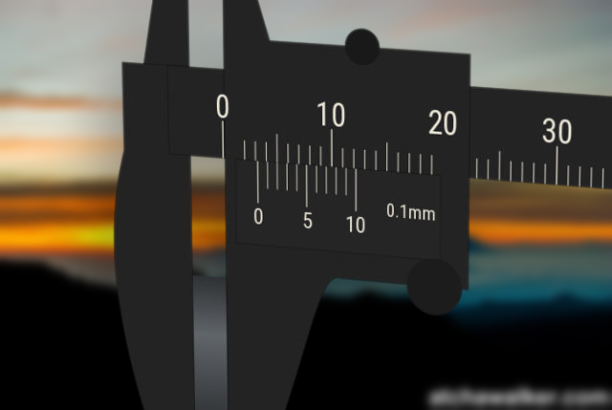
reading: mm 3.2
